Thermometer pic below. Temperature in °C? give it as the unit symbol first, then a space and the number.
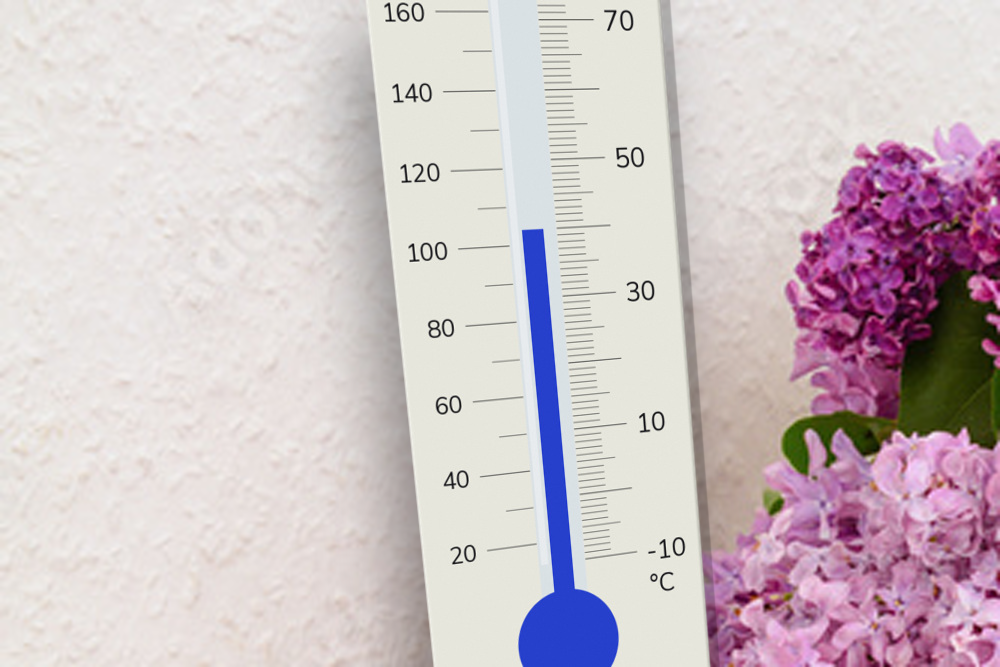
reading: °C 40
